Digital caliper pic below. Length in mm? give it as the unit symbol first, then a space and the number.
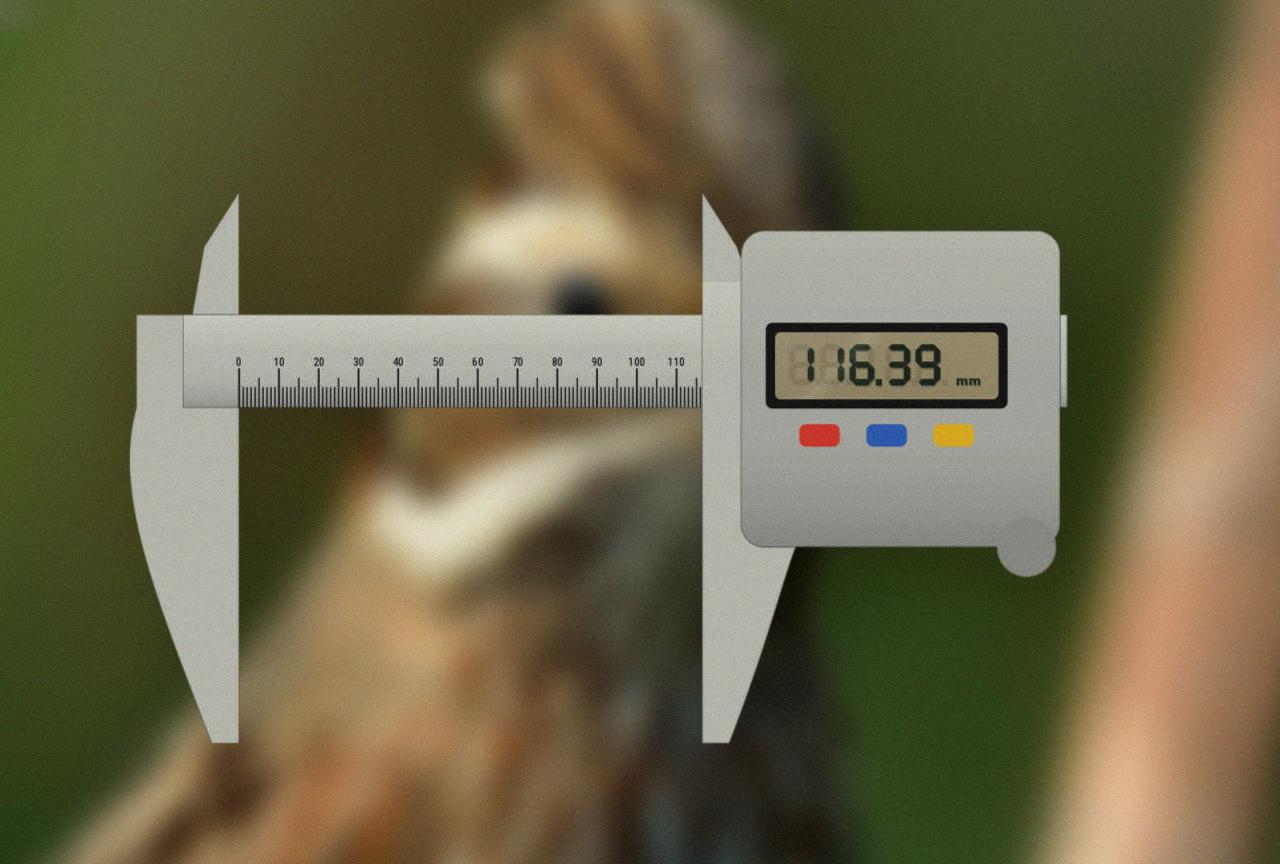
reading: mm 116.39
